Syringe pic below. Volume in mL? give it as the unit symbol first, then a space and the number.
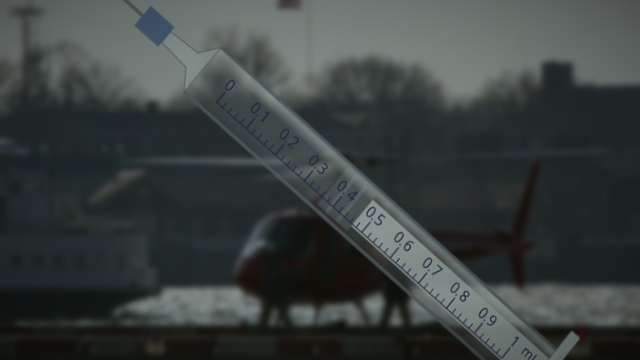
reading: mL 0.36
